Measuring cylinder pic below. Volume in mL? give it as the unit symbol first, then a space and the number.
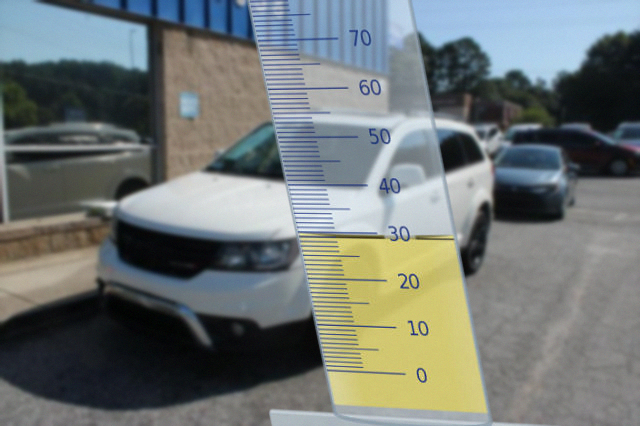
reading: mL 29
